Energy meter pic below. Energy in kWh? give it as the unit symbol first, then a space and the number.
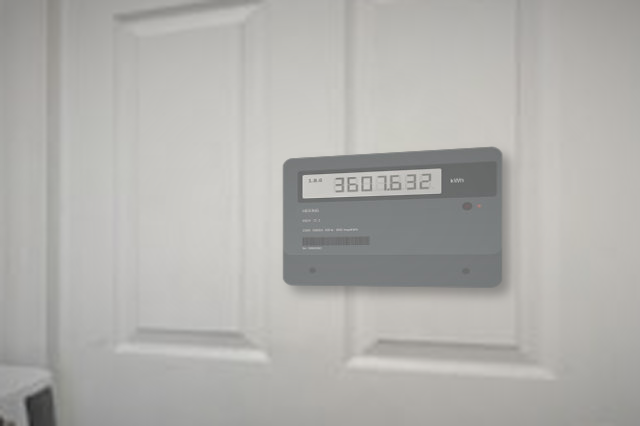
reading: kWh 3607.632
